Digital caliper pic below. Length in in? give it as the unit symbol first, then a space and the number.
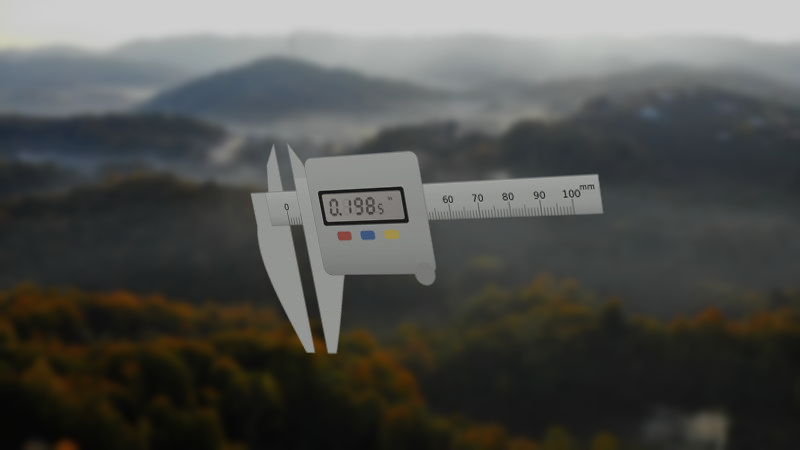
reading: in 0.1985
